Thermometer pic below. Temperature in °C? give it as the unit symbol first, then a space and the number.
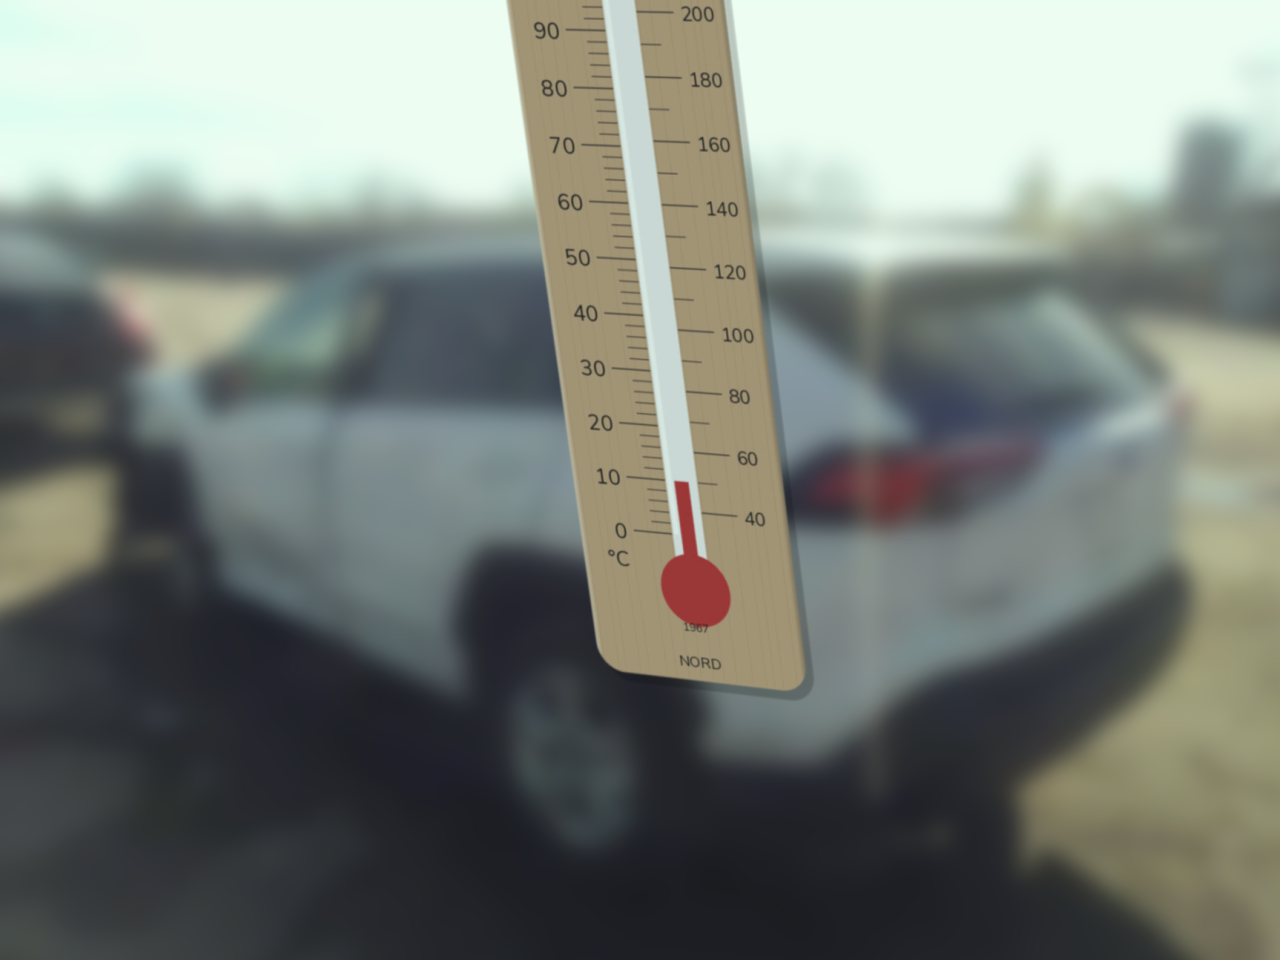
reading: °C 10
